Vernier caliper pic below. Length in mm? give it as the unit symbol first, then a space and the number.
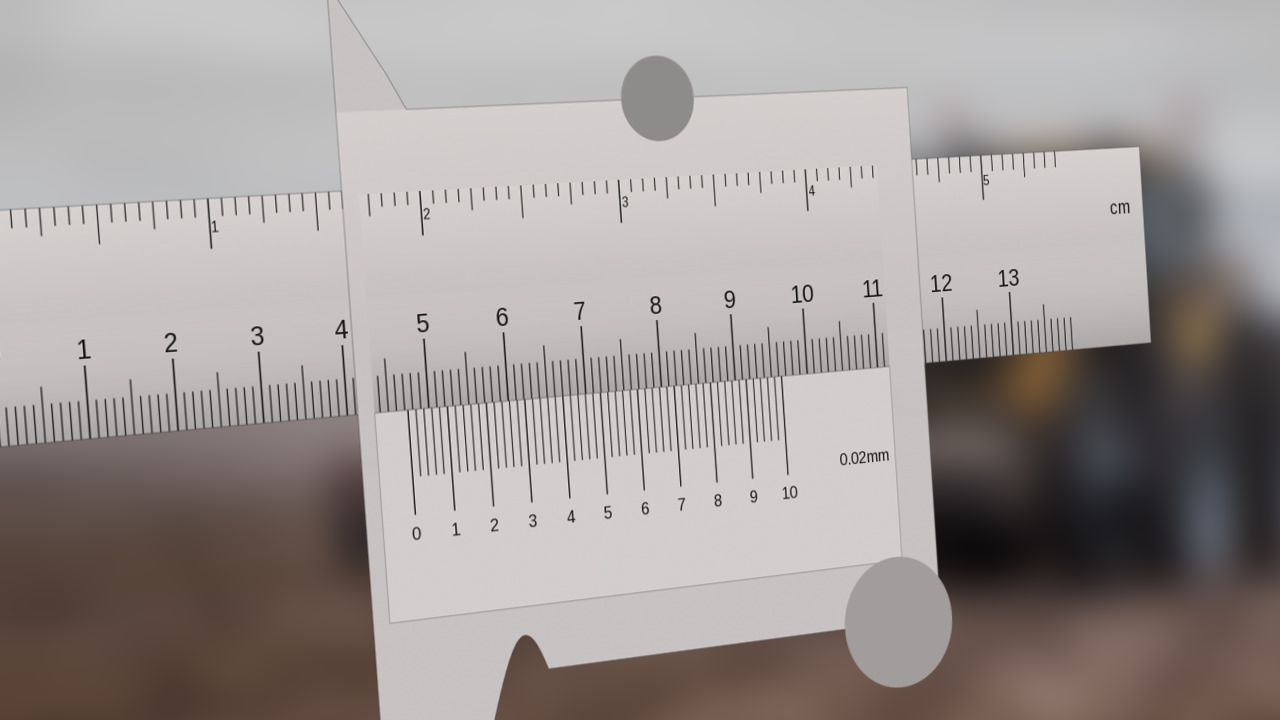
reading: mm 47.4
